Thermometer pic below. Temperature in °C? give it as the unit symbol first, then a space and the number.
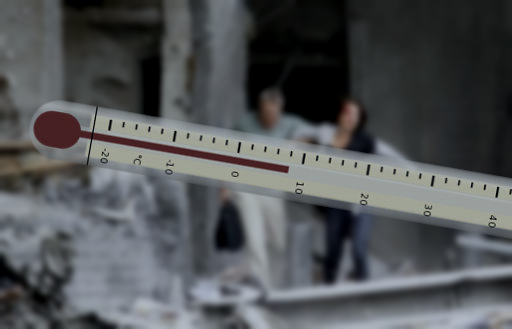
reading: °C 8
